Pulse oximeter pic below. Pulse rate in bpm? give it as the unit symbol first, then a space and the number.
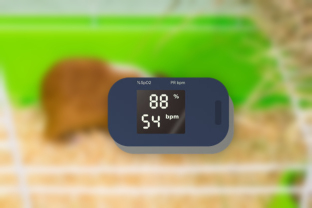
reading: bpm 54
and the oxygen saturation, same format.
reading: % 88
